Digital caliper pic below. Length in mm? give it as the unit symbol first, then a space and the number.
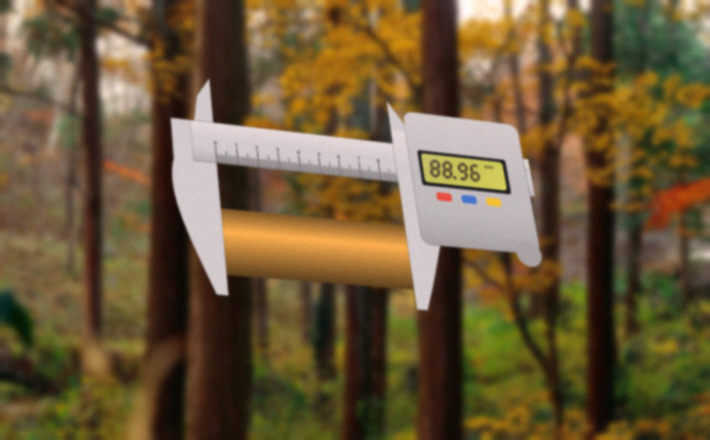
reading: mm 88.96
